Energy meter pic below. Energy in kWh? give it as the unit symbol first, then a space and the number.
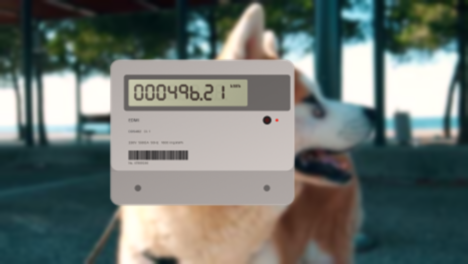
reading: kWh 496.21
